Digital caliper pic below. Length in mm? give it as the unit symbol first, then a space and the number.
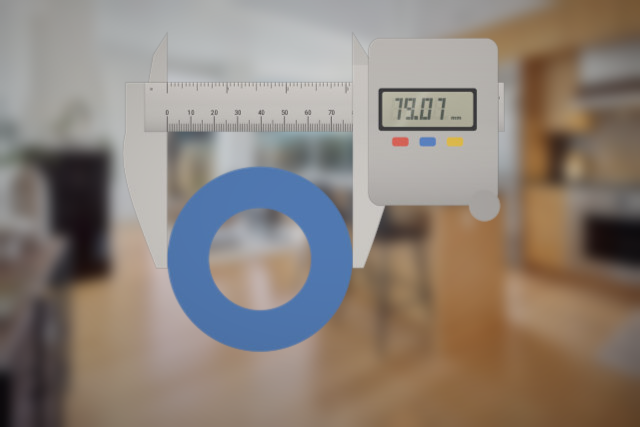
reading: mm 79.07
